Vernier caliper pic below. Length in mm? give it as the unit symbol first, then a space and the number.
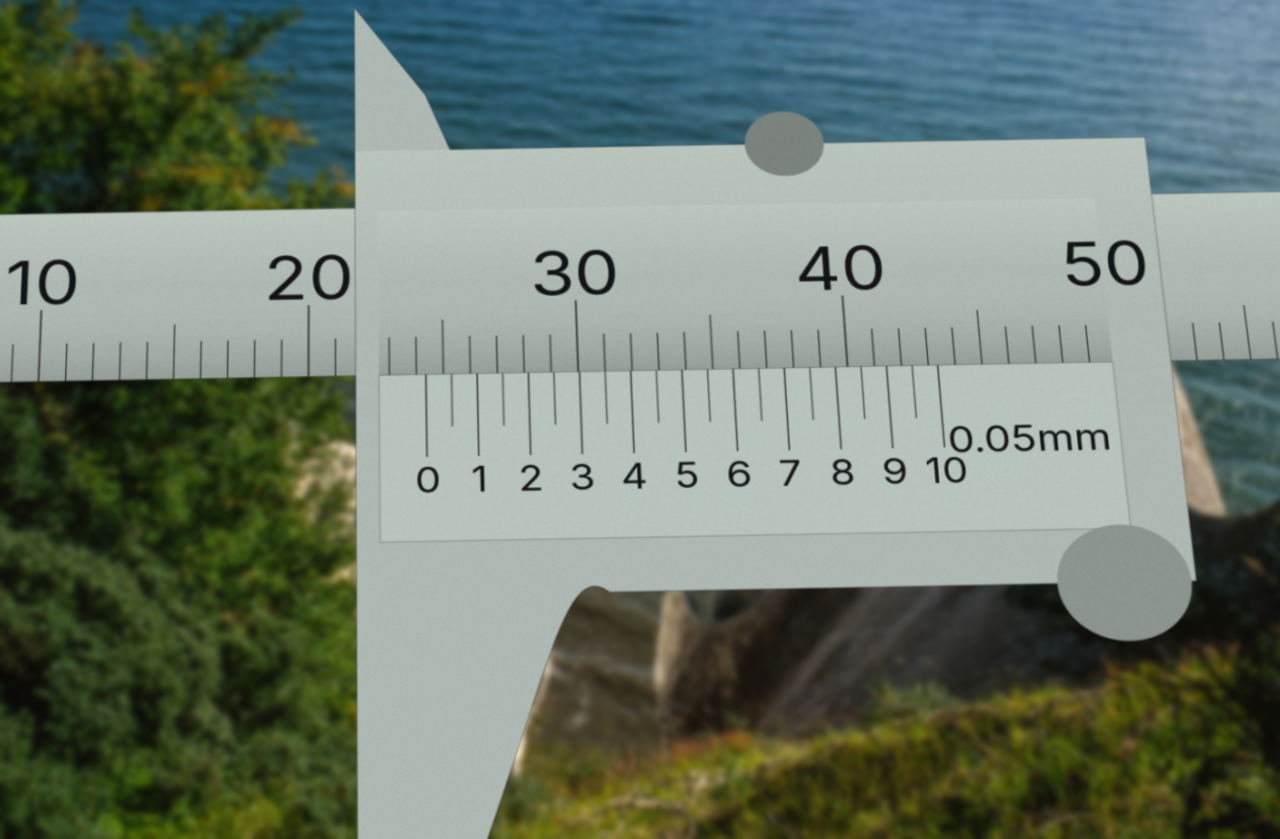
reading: mm 24.35
